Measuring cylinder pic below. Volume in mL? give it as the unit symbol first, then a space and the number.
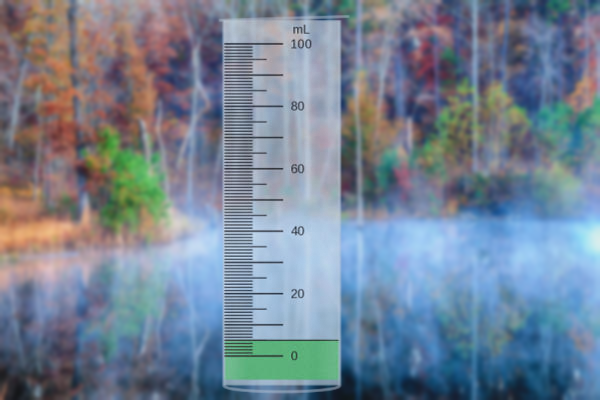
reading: mL 5
